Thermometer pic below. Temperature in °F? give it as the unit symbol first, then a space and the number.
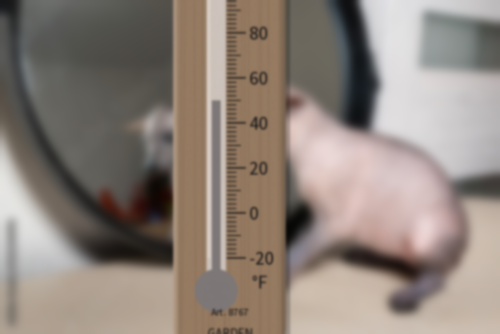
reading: °F 50
